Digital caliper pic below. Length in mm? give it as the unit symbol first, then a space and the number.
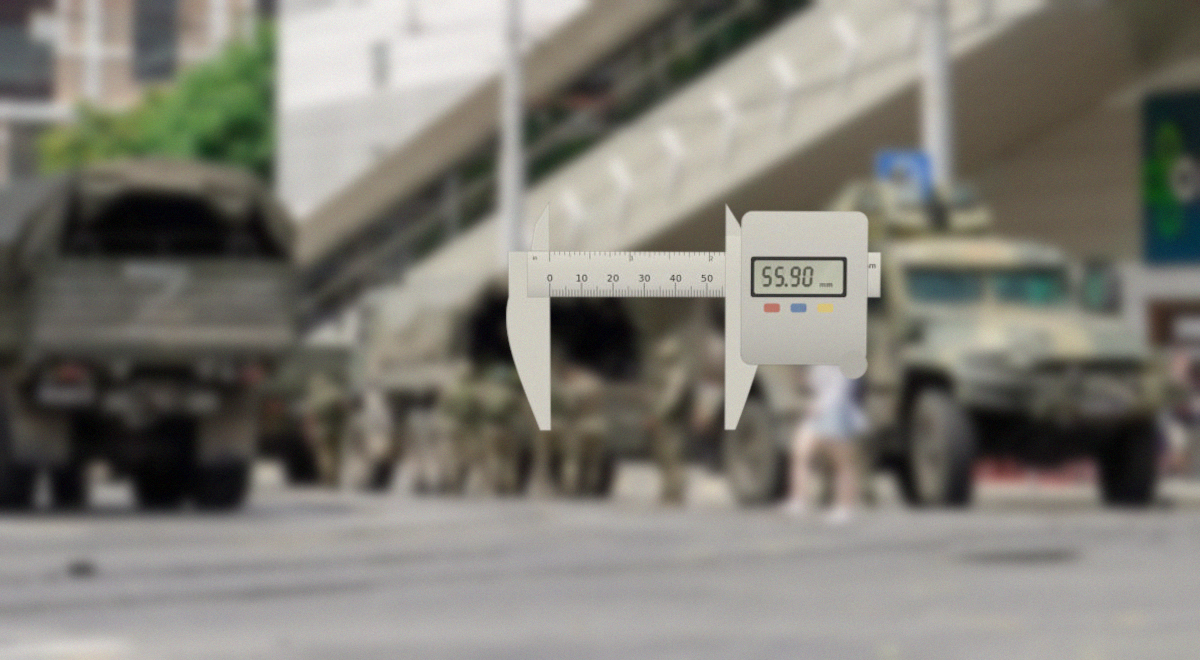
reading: mm 55.90
